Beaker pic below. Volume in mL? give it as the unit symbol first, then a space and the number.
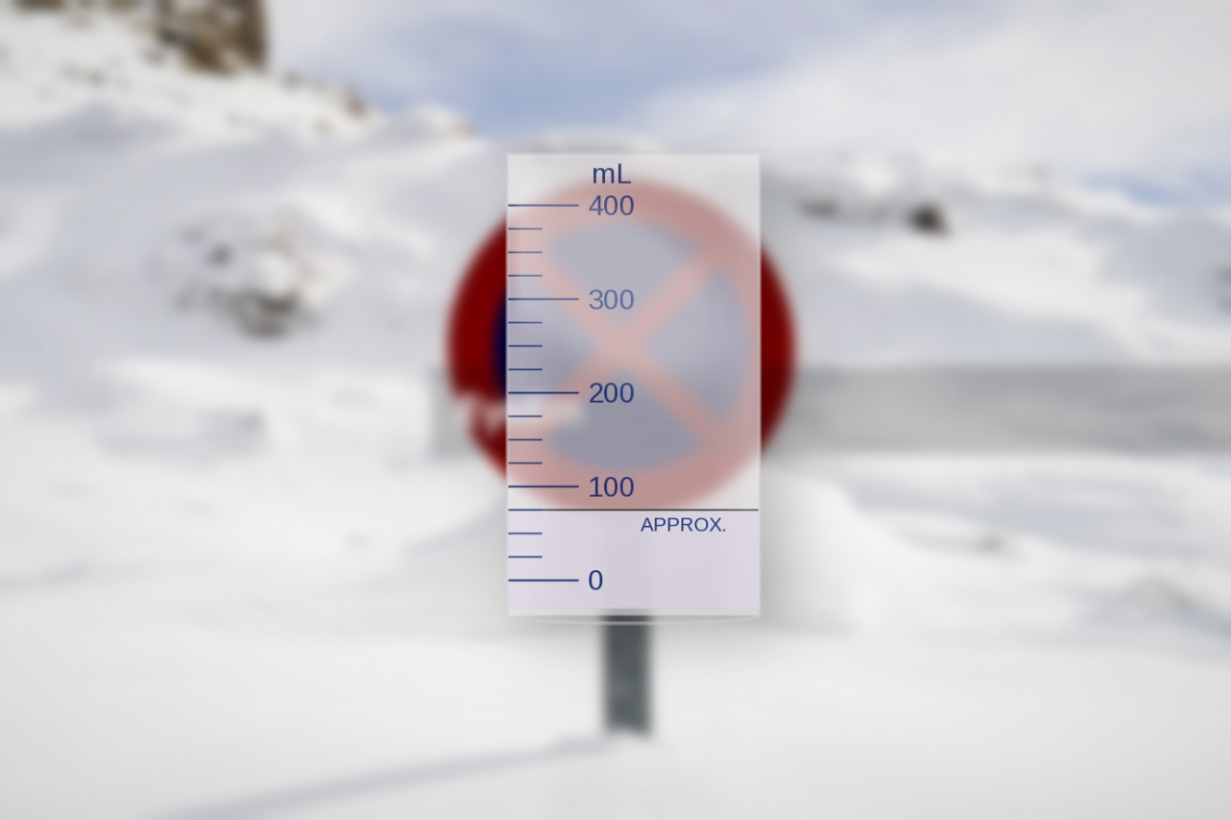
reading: mL 75
